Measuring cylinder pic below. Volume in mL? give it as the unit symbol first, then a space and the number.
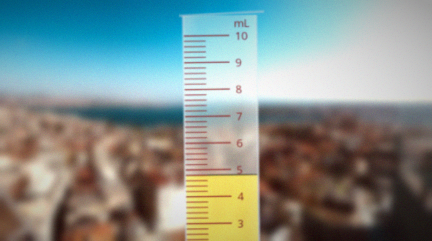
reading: mL 4.8
